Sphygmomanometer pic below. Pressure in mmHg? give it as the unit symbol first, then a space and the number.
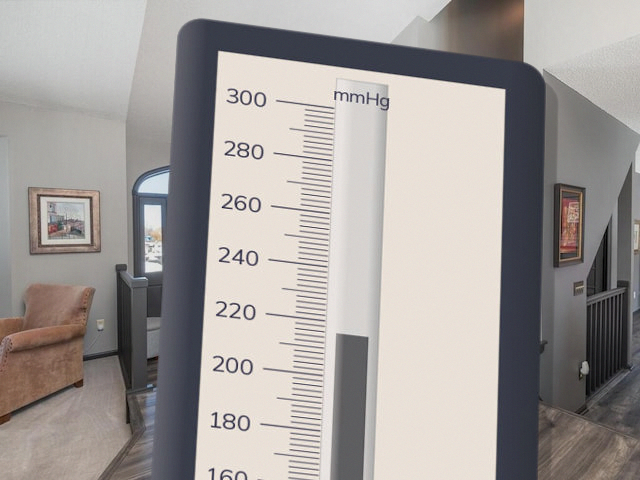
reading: mmHg 216
